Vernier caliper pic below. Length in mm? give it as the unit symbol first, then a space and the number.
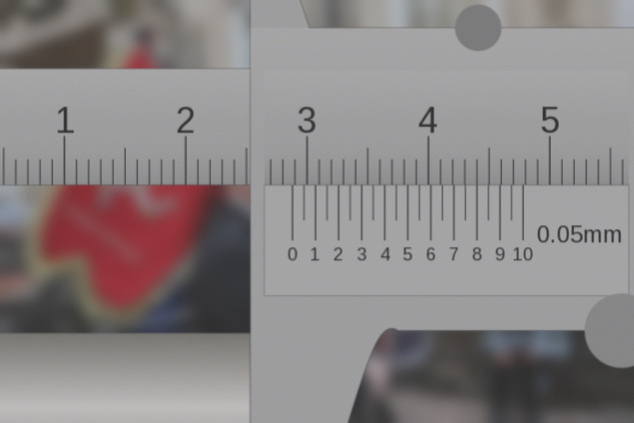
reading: mm 28.8
